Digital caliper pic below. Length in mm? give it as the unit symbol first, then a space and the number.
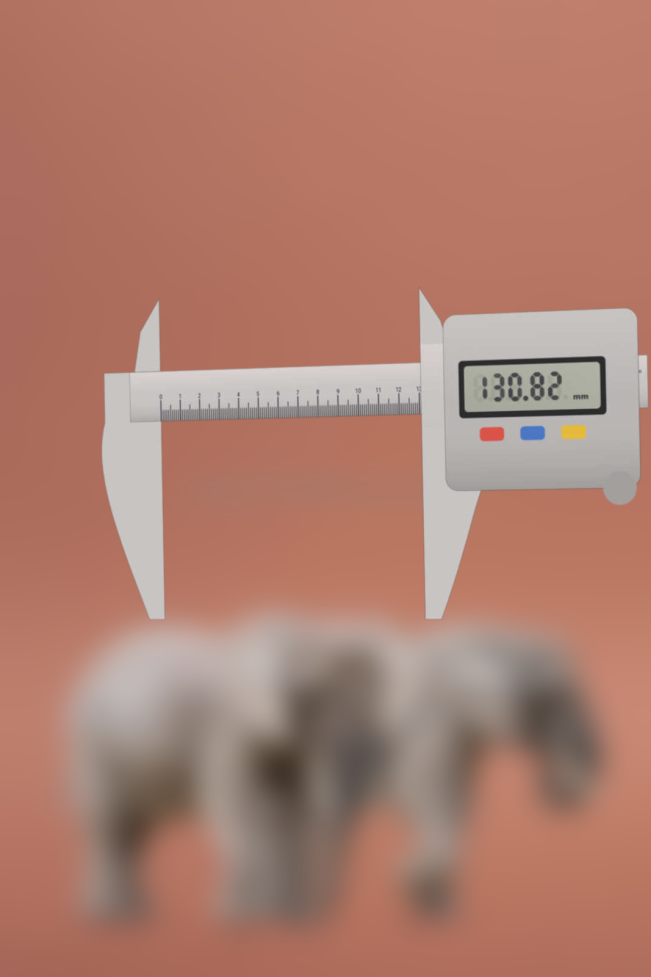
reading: mm 130.82
